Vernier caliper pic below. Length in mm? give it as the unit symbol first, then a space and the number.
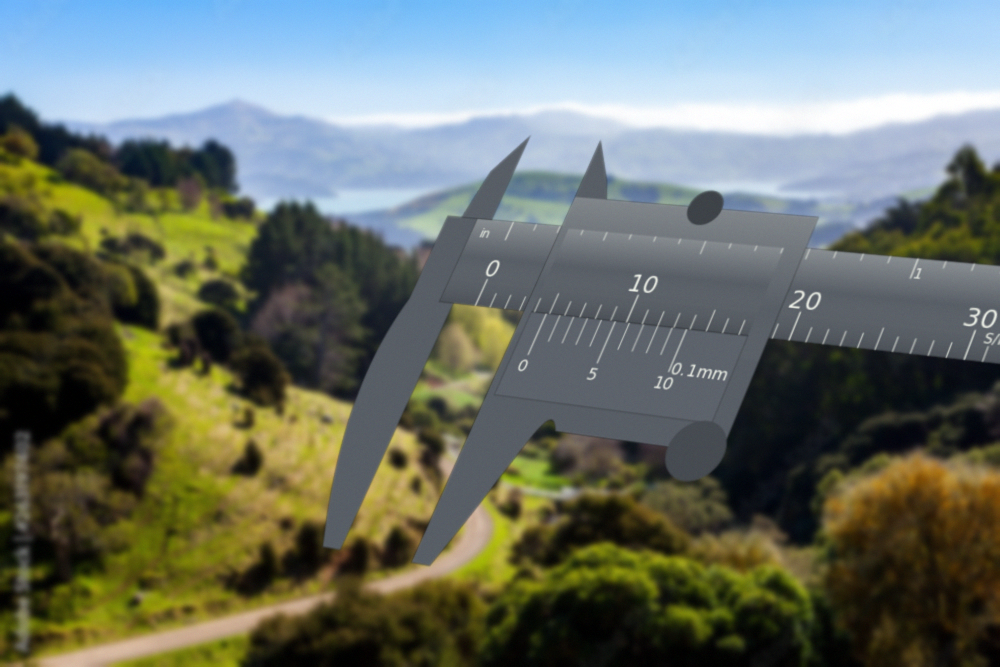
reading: mm 4.8
